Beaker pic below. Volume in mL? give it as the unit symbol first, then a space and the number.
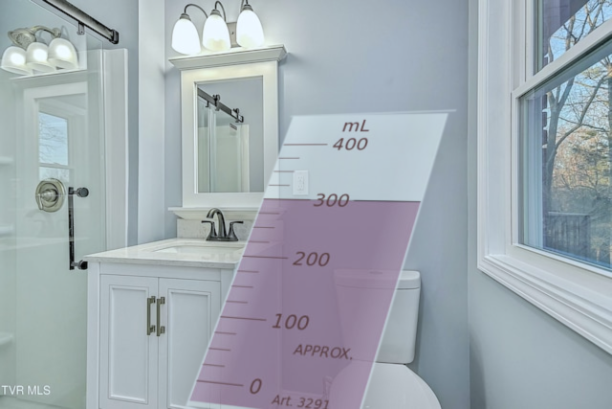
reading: mL 300
